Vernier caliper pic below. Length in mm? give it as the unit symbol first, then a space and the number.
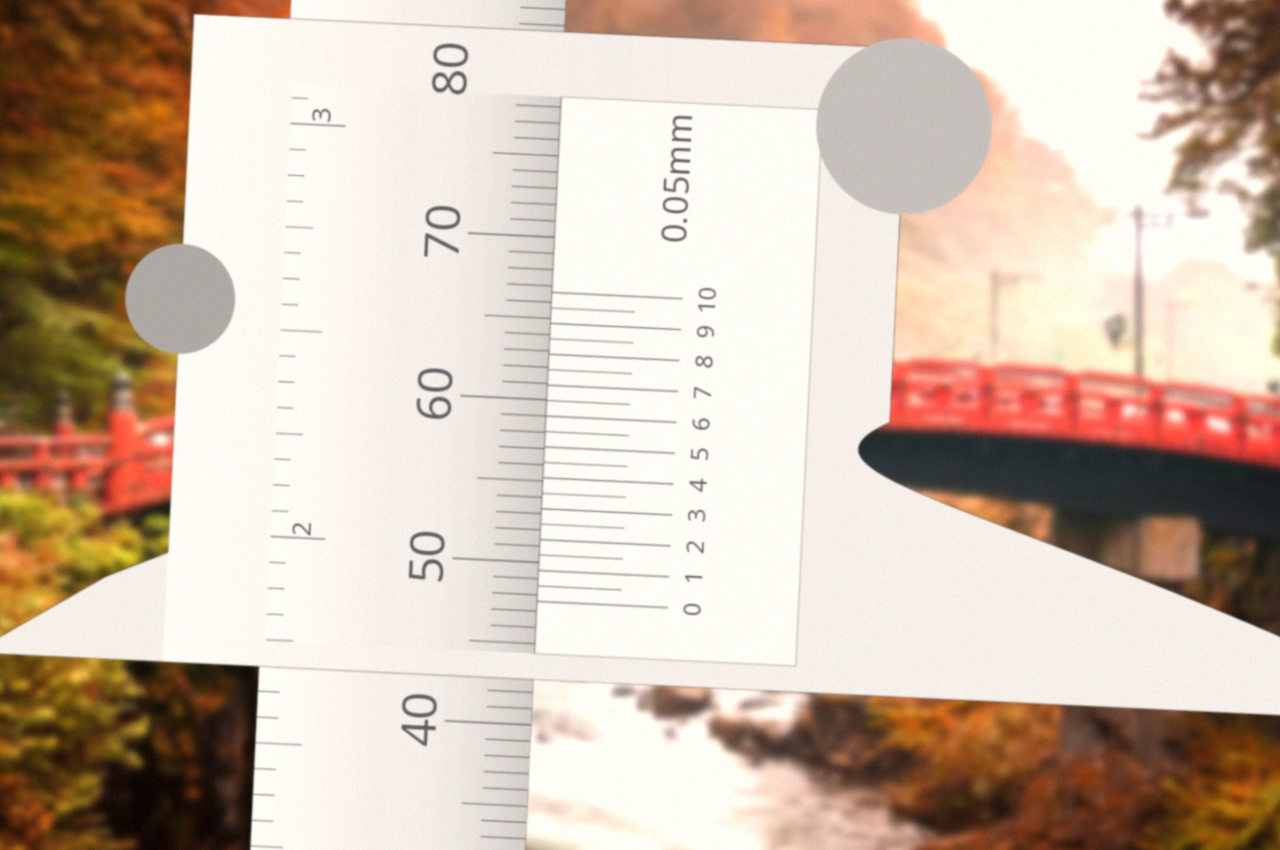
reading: mm 47.6
